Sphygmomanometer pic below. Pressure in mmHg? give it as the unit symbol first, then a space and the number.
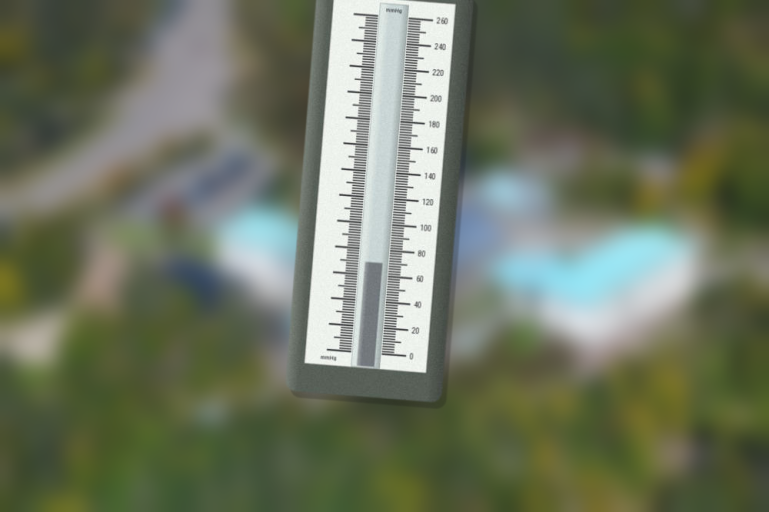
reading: mmHg 70
